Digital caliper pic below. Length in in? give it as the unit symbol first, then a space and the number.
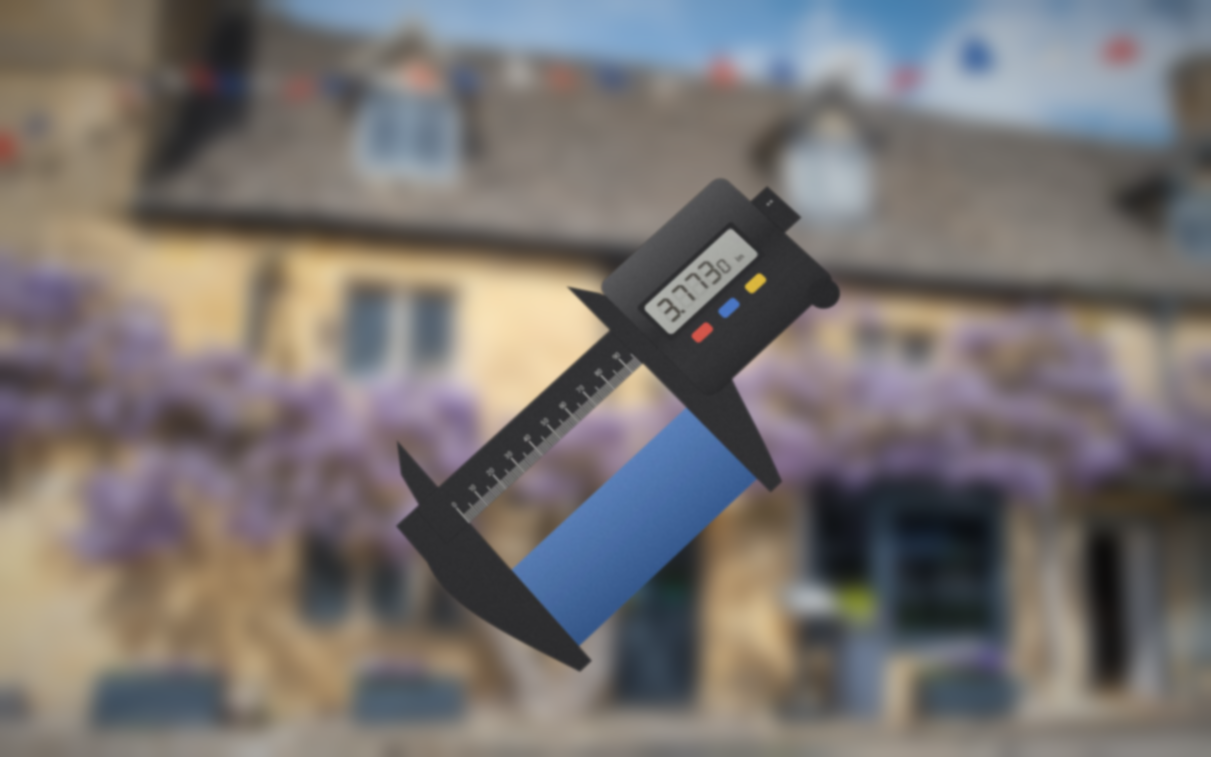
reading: in 3.7730
